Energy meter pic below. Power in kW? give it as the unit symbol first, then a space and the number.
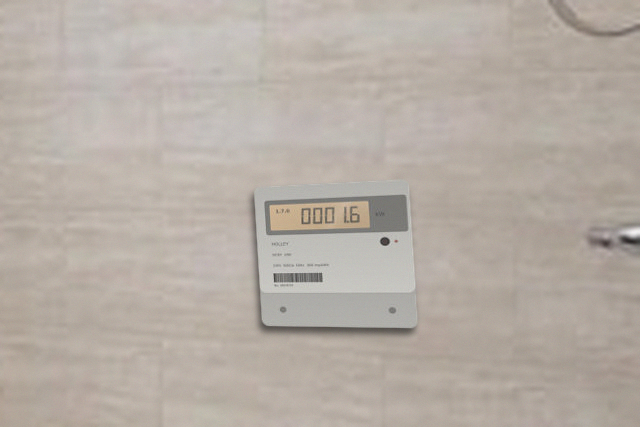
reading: kW 1.6
